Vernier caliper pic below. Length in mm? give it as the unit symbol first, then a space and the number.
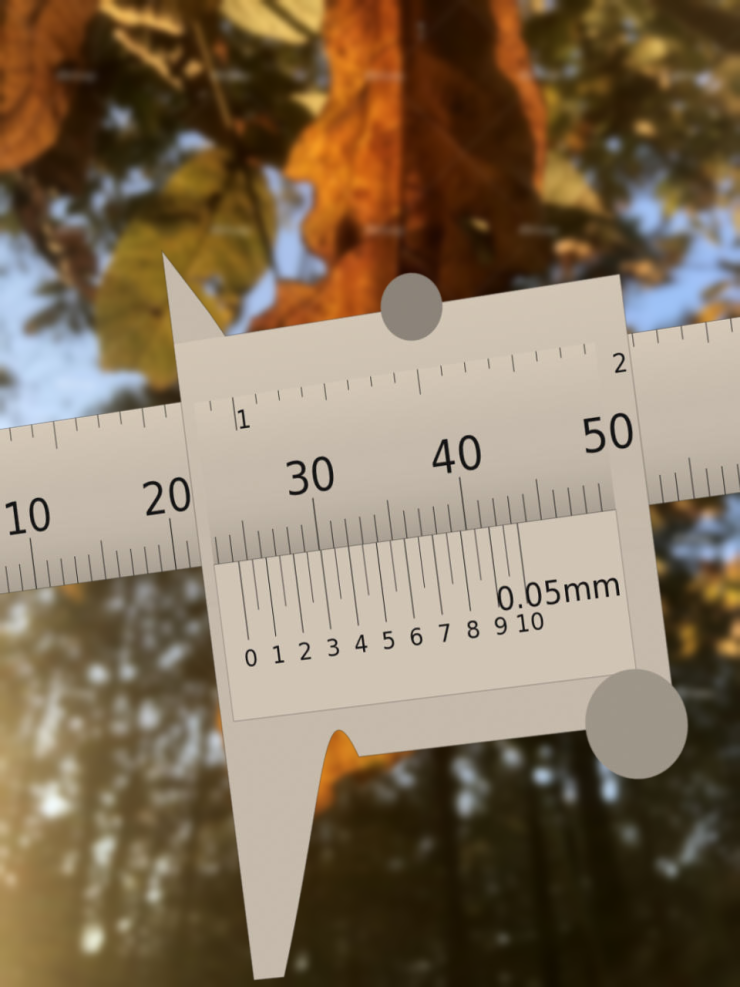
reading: mm 24.4
